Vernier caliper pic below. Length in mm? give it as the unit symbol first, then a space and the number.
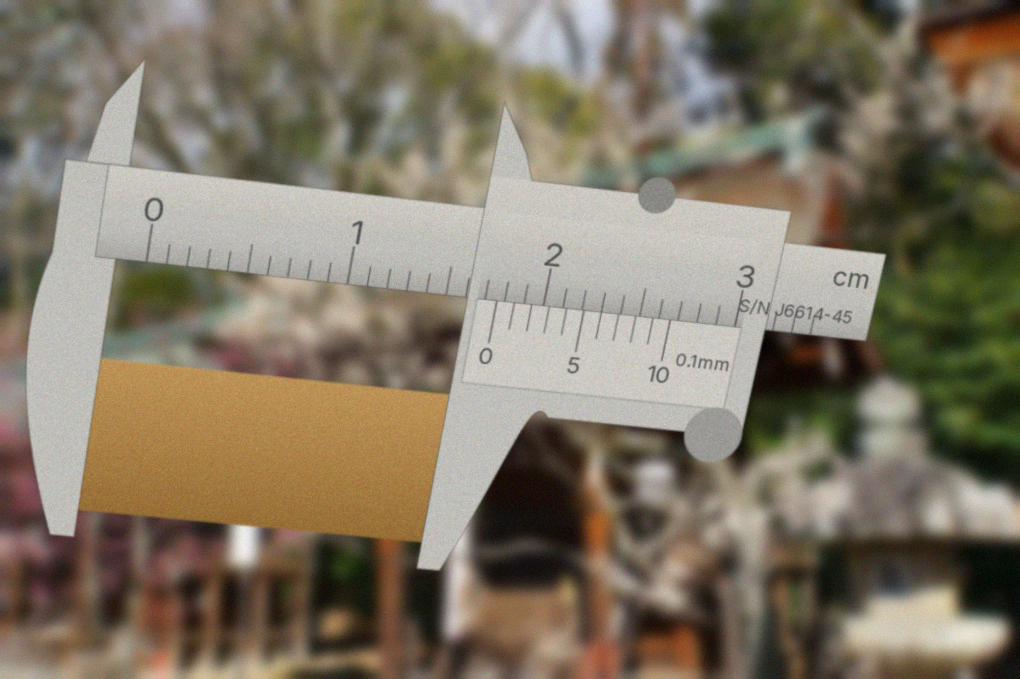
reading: mm 17.6
